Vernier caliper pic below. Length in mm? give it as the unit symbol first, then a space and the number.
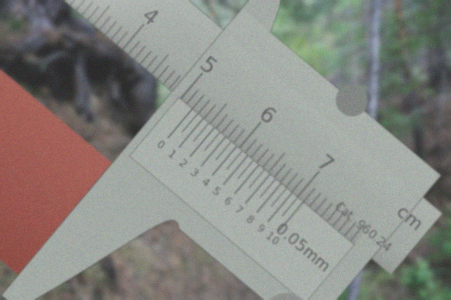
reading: mm 52.0
